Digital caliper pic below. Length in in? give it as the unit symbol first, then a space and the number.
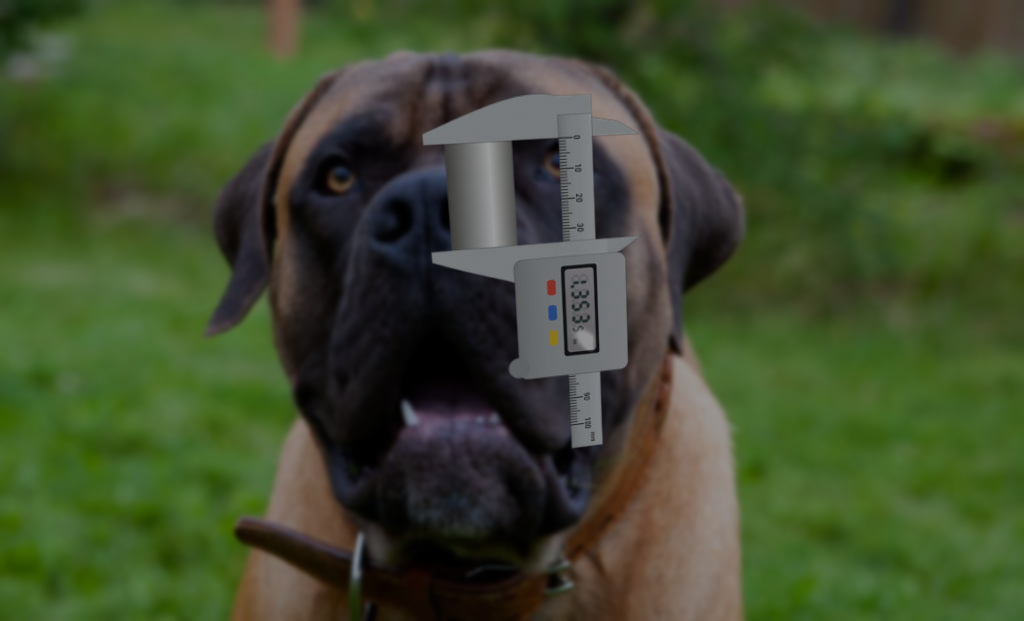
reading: in 1.3535
